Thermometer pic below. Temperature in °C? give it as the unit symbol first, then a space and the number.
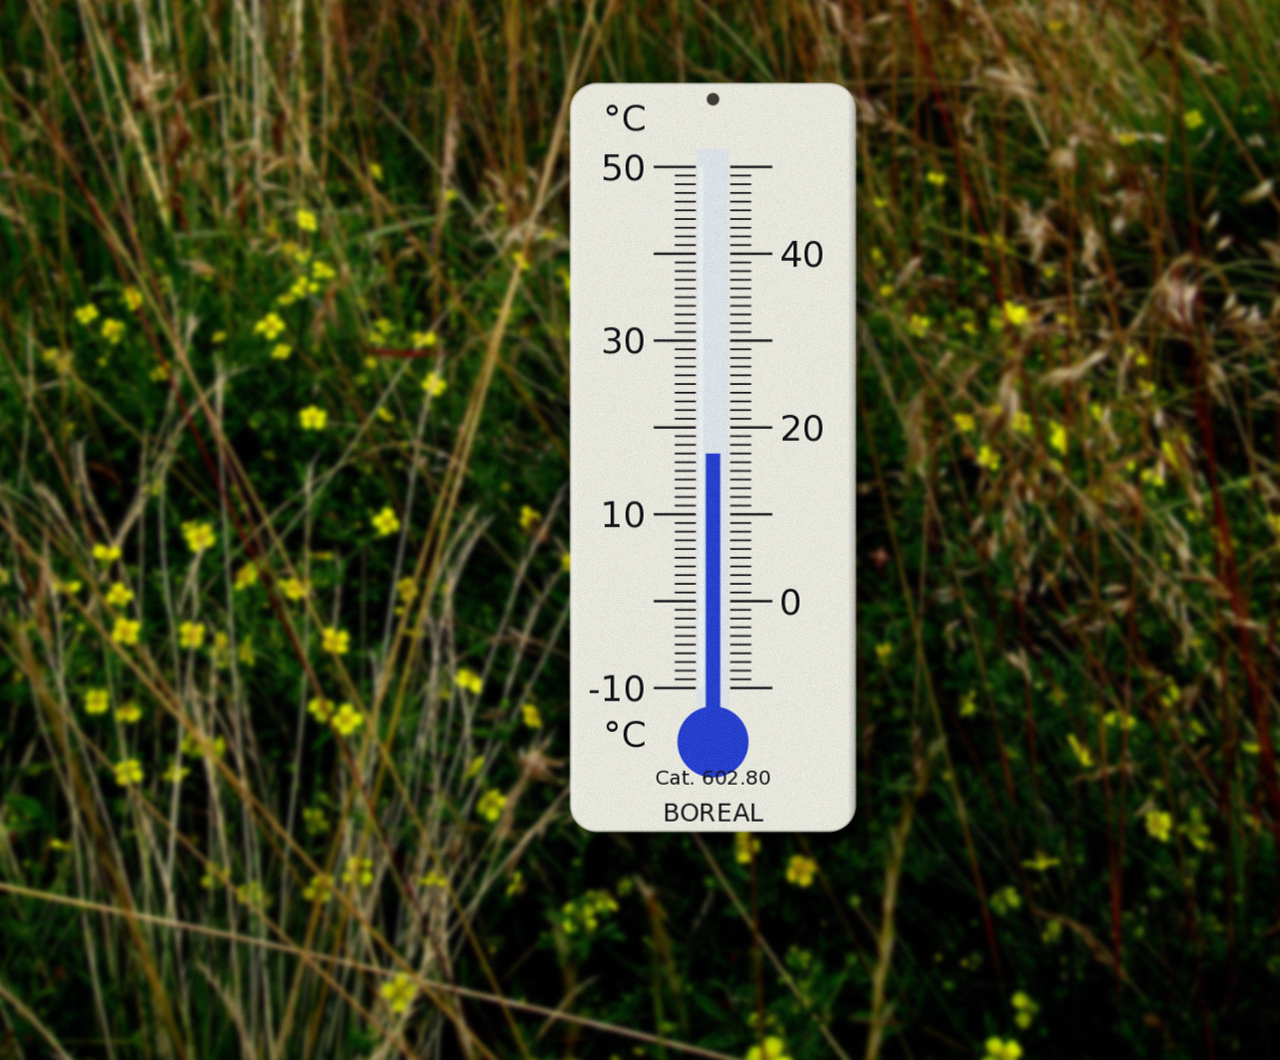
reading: °C 17
